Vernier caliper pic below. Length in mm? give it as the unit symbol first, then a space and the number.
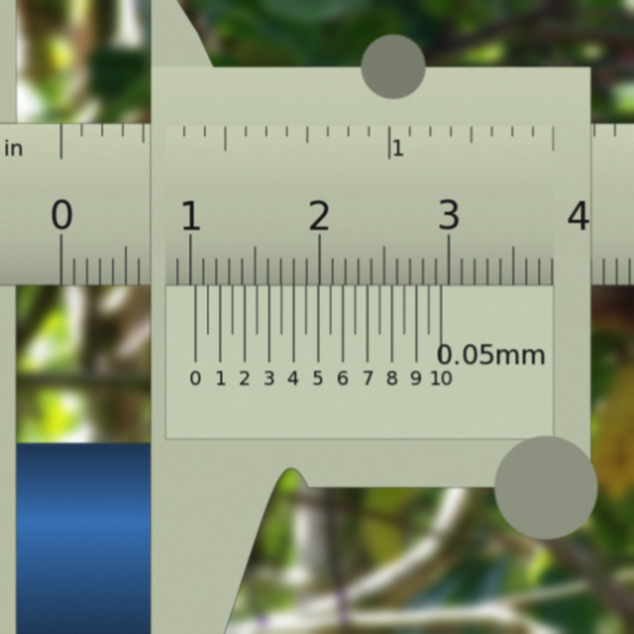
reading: mm 10.4
